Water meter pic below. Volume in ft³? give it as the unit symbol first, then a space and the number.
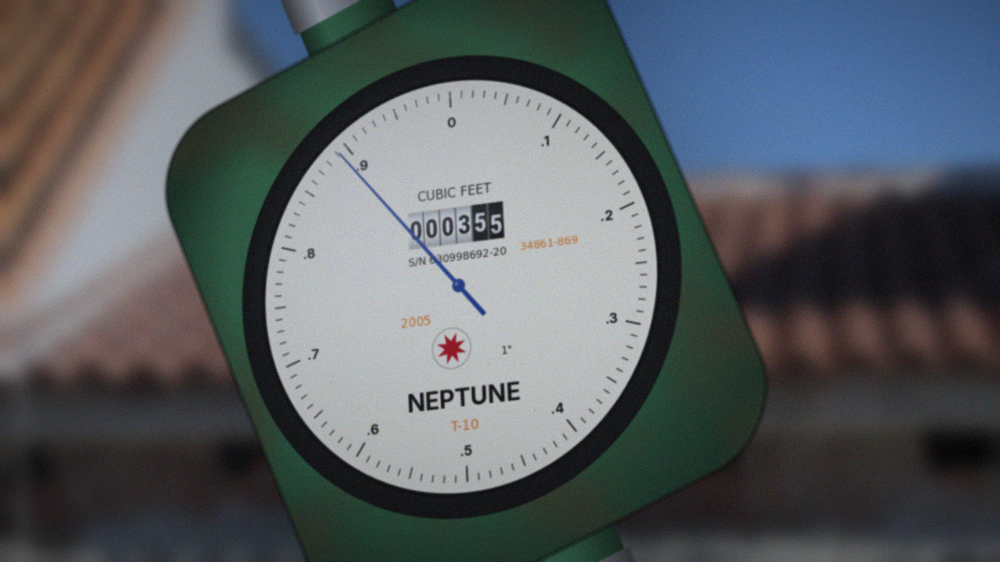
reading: ft³ 354.89
